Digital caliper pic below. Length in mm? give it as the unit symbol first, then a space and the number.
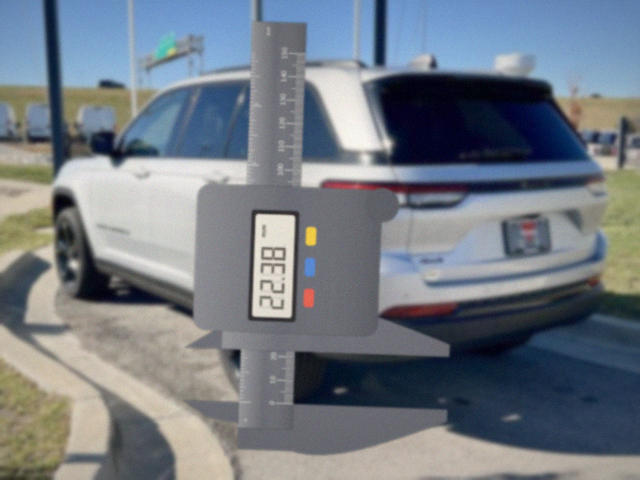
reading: mm 22.38
